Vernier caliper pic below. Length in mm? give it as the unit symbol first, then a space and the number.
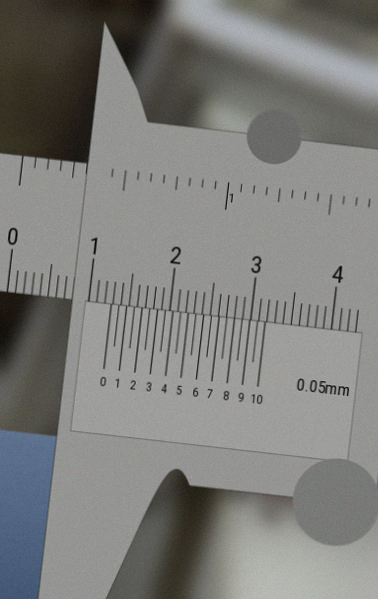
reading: mm 12.8
